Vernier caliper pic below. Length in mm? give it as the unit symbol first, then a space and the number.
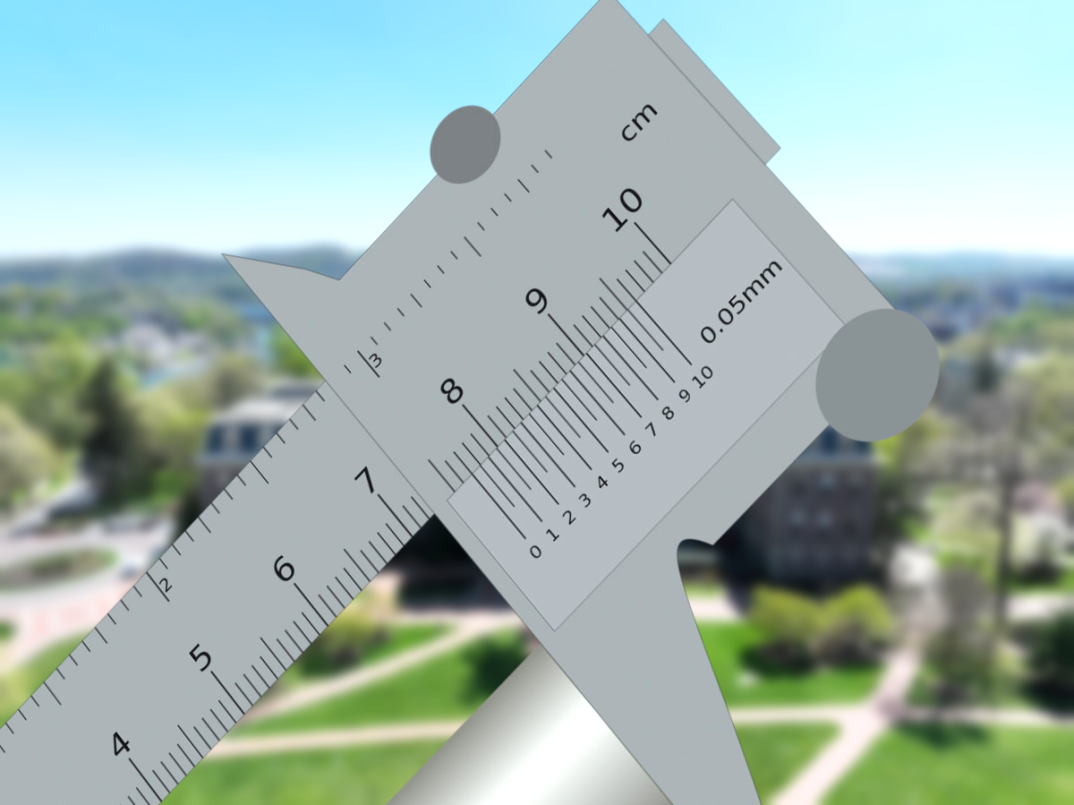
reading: mm 77.0
